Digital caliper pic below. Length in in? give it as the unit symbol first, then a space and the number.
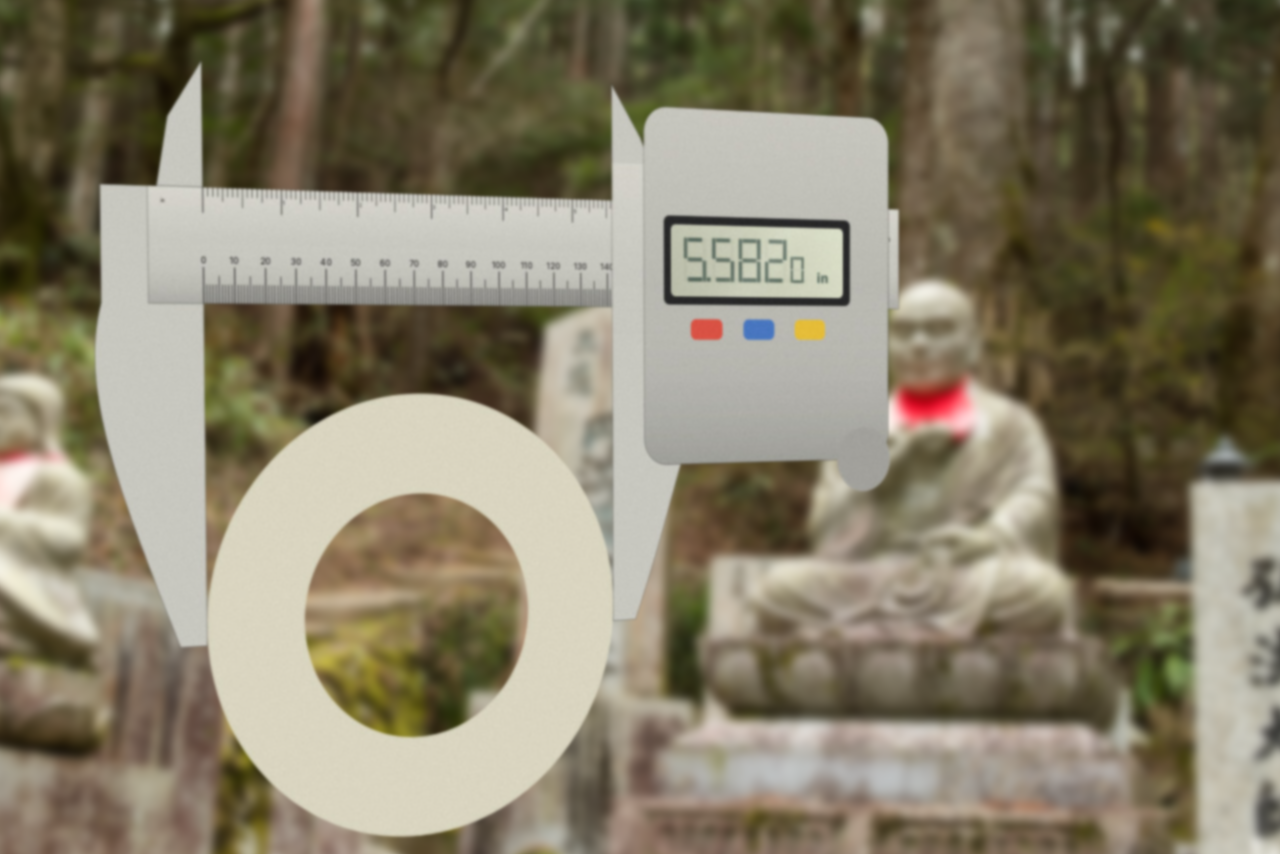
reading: in 5.5820
